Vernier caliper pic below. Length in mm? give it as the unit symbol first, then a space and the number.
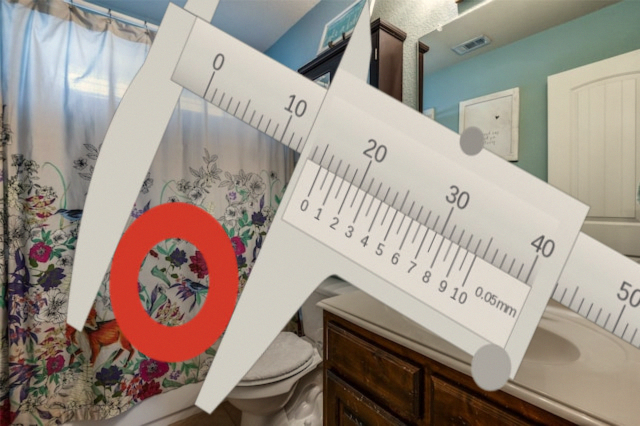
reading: mm 15.2
